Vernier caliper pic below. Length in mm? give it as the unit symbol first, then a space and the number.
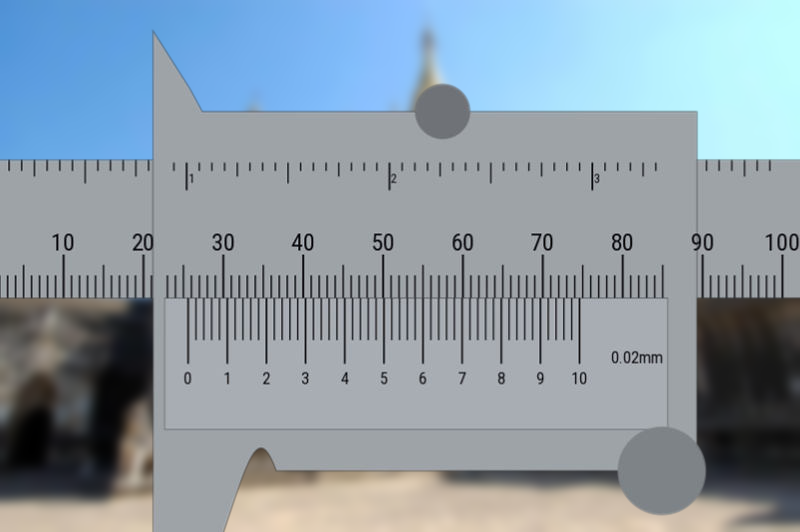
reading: mm 25.6
